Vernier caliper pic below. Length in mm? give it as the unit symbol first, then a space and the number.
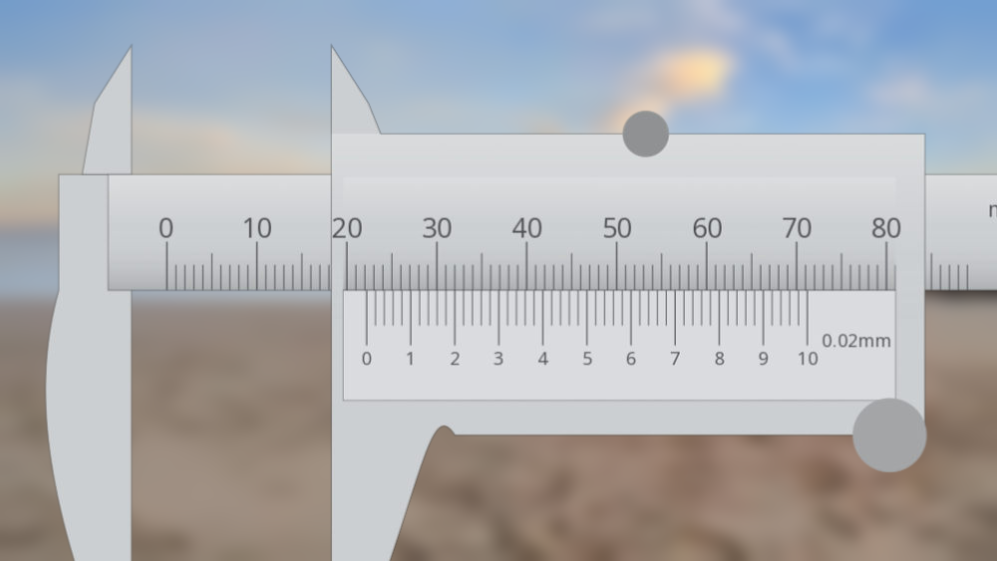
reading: mm 22.2
